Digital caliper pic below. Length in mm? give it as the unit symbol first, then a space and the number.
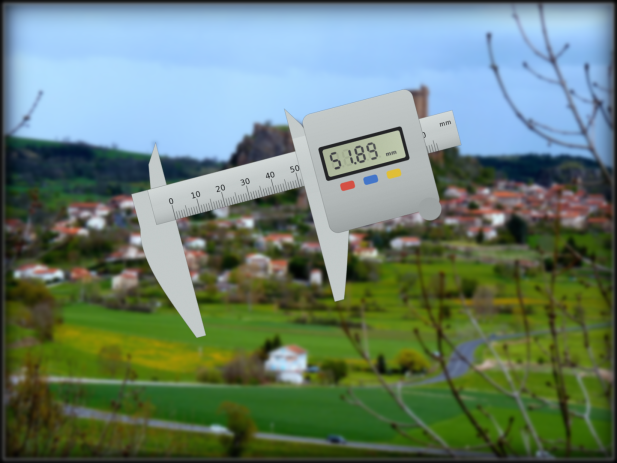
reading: mm 51.89
